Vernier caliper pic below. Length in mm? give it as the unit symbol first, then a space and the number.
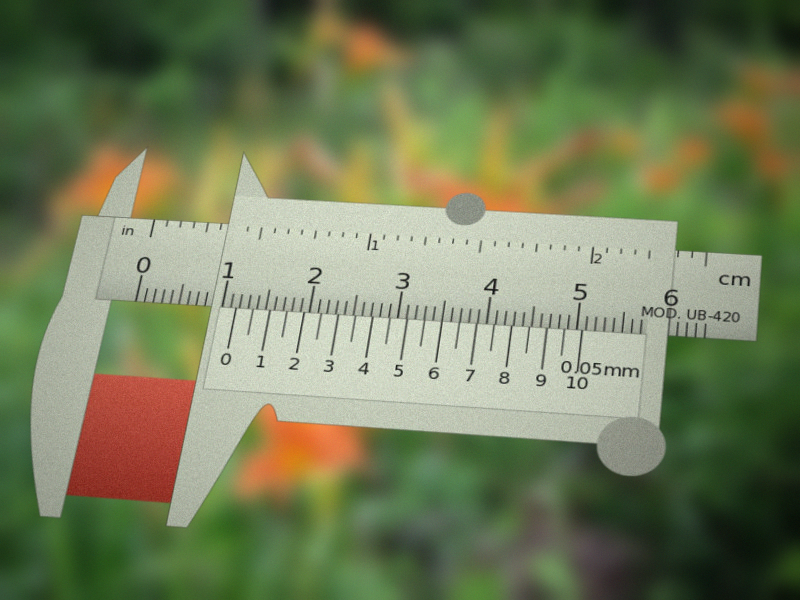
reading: mm 11.6
